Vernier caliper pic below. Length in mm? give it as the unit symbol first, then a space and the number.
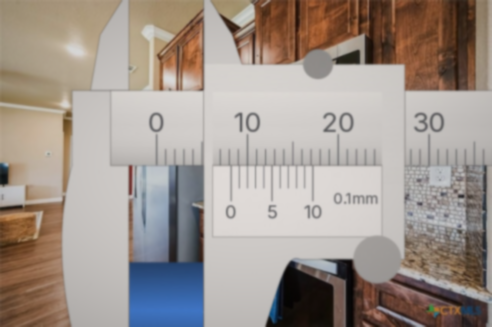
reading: mm 8.2
